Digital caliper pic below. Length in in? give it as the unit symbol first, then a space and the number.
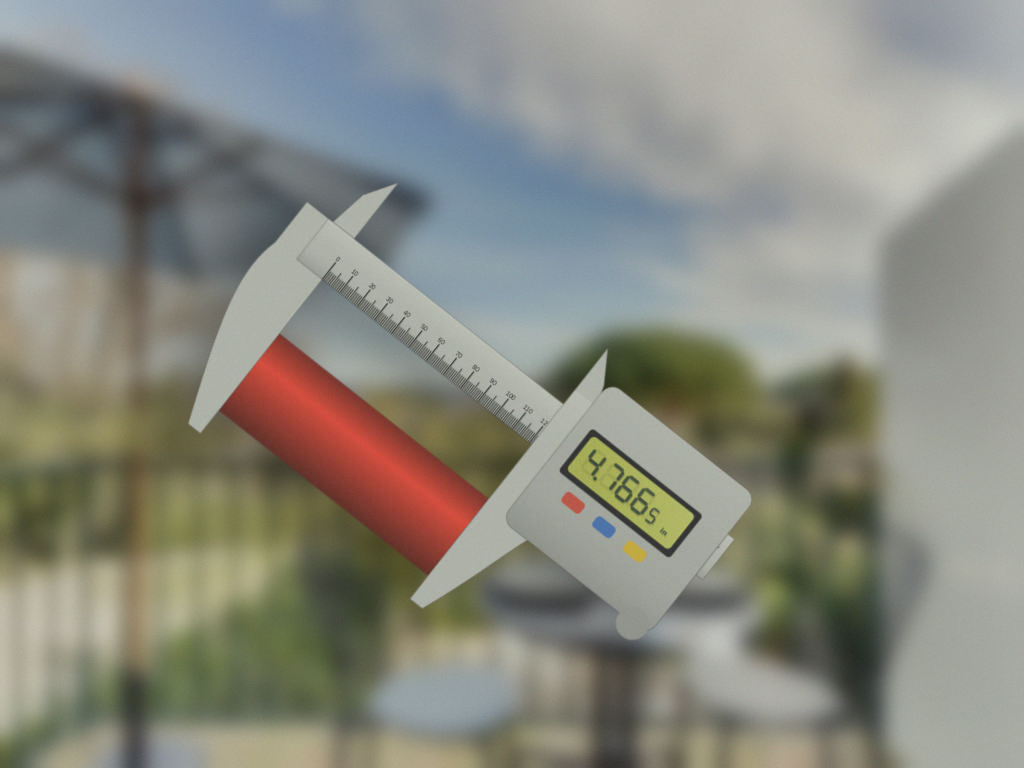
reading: in 4.7665
